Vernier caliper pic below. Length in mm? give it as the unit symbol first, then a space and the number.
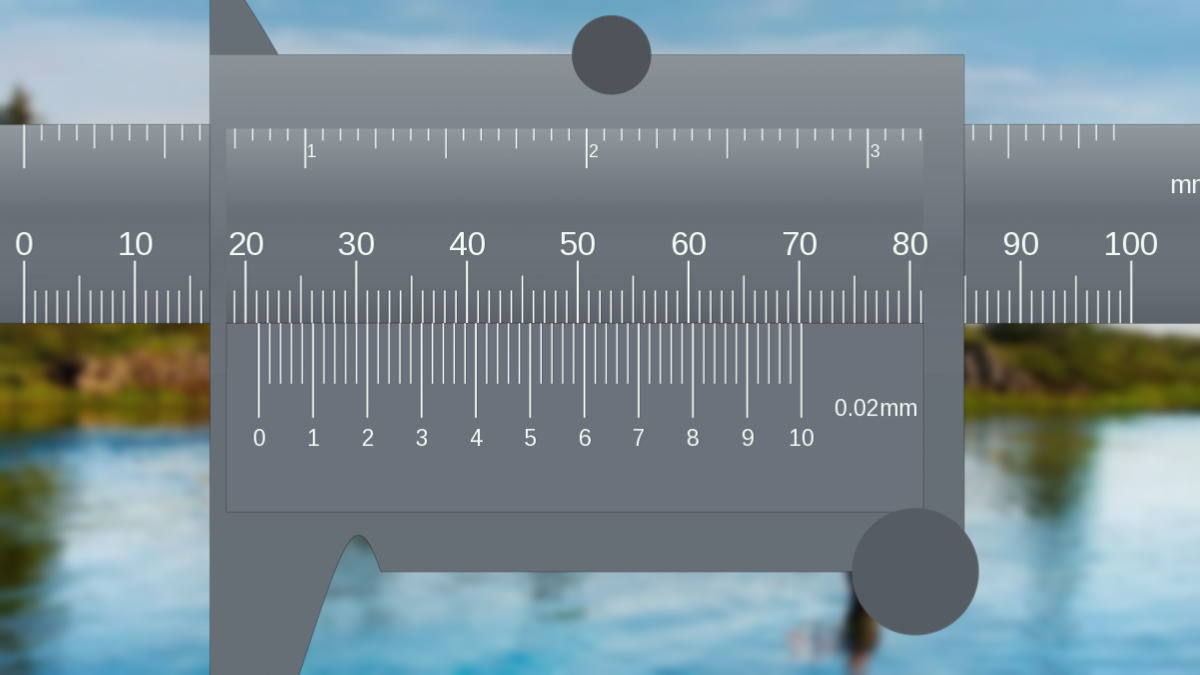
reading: mm 21.2
